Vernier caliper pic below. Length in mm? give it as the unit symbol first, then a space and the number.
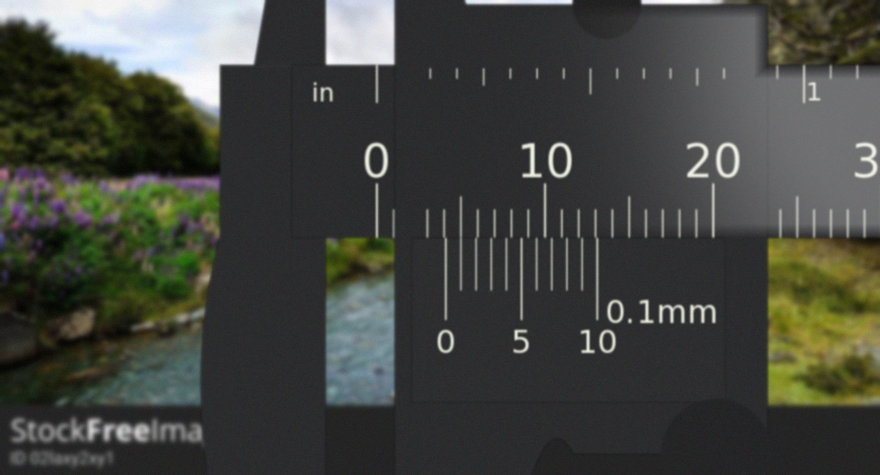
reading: mm 4.1
